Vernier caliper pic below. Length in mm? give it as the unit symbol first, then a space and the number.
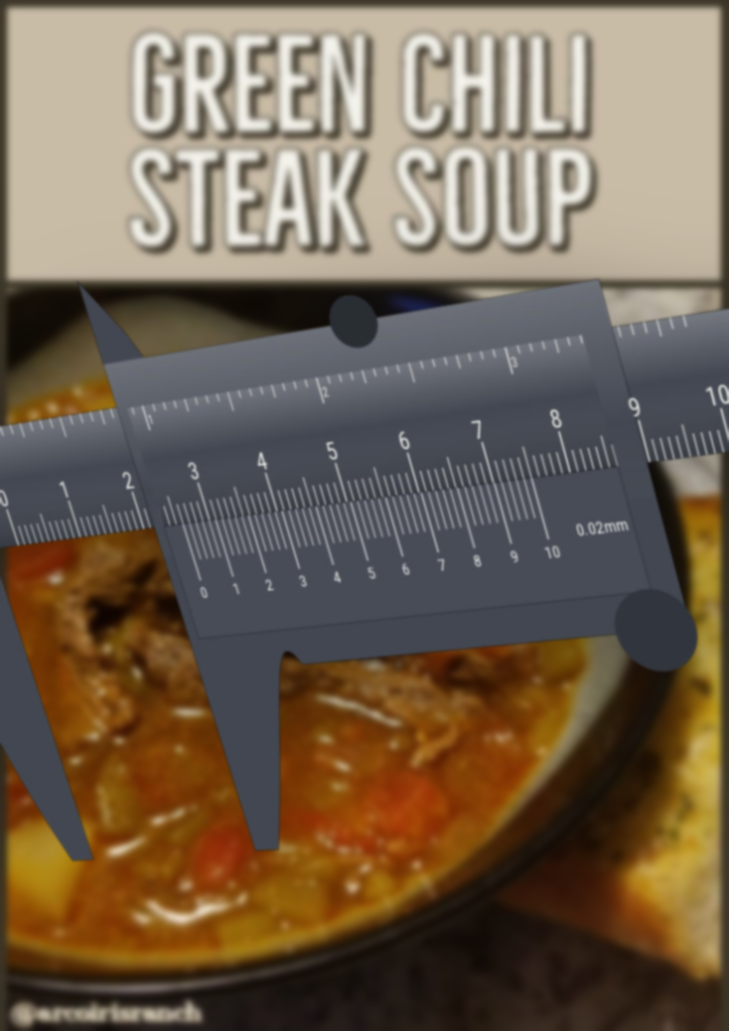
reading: mm 26.0
